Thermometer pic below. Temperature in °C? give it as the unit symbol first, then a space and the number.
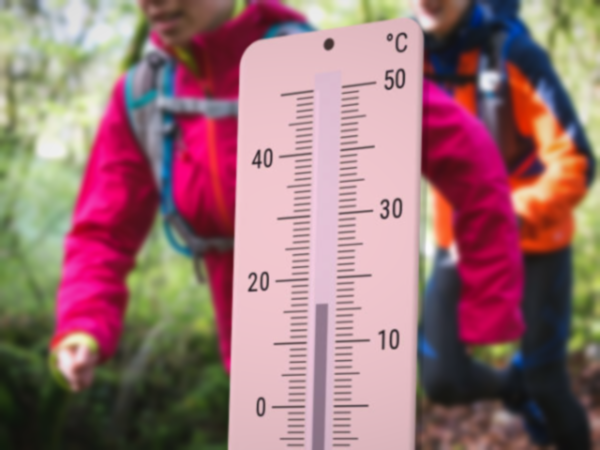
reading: °C 16
